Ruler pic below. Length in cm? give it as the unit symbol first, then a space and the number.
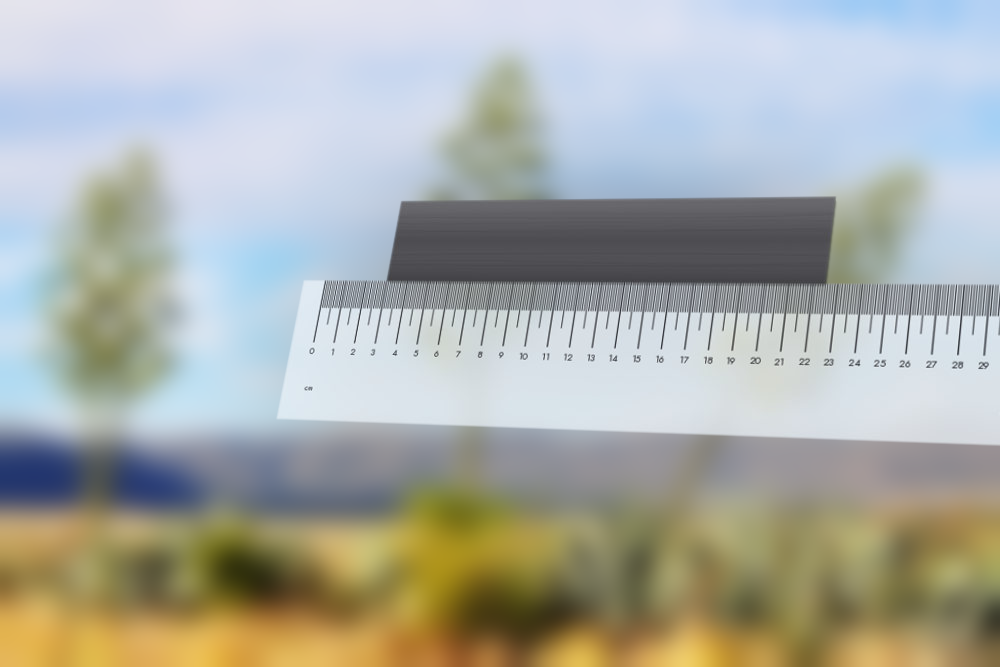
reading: cm 19.5
